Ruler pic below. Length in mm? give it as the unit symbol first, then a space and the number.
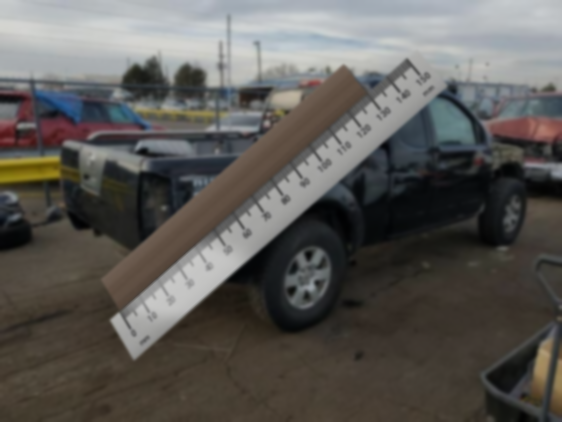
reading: mm 130
